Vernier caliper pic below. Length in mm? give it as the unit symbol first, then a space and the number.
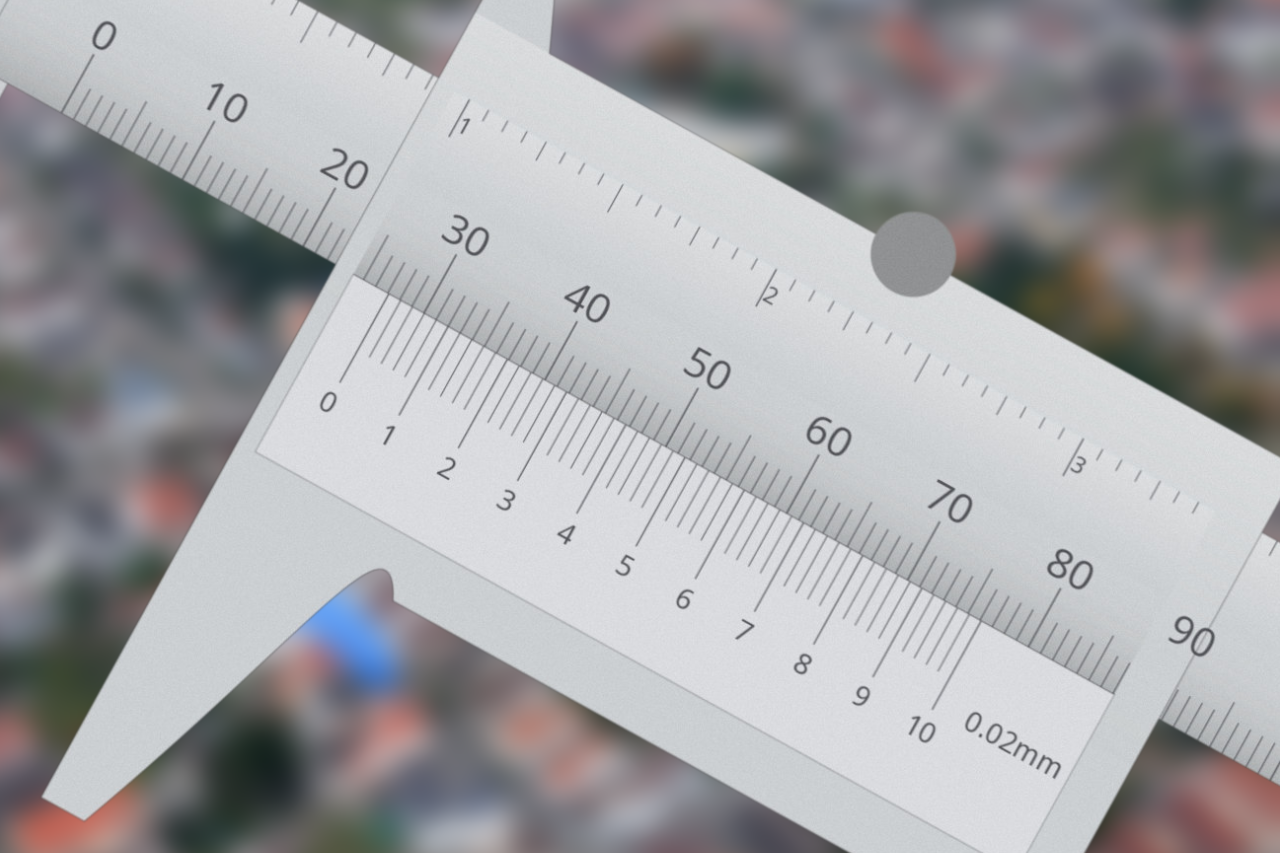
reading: mm 27.1
